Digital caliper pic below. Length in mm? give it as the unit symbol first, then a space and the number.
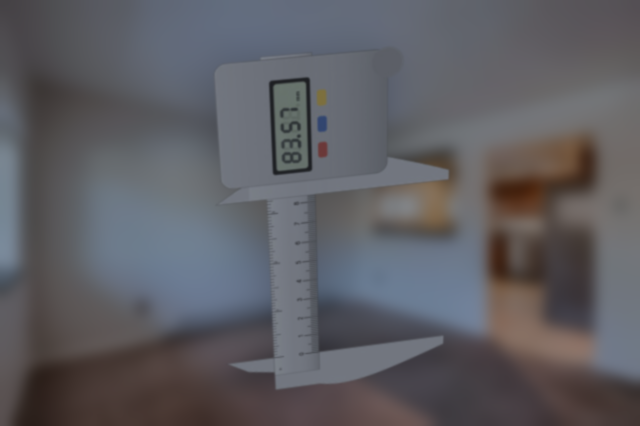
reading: mm 83.57
